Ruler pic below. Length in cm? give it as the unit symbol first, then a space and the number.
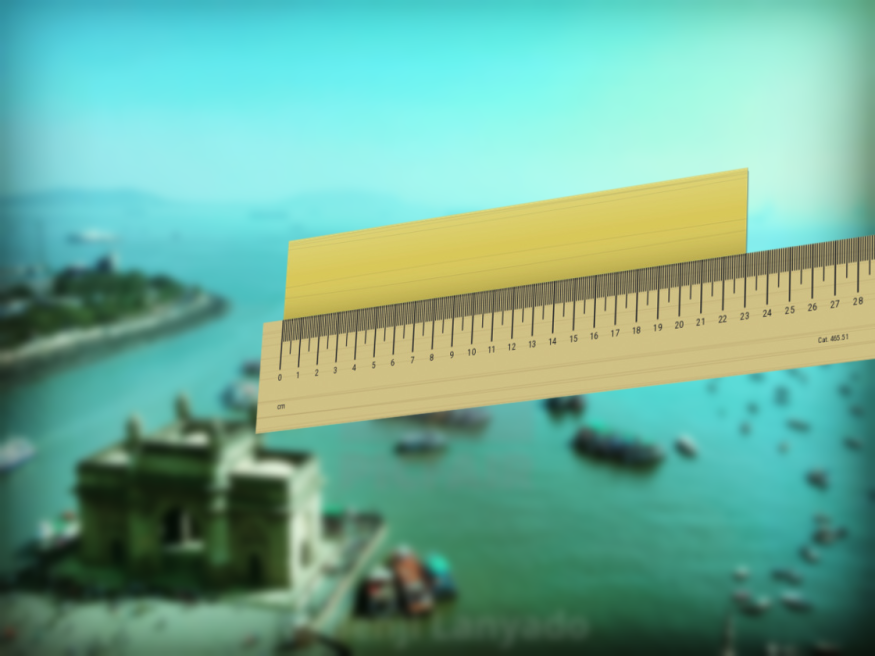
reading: cm 23
